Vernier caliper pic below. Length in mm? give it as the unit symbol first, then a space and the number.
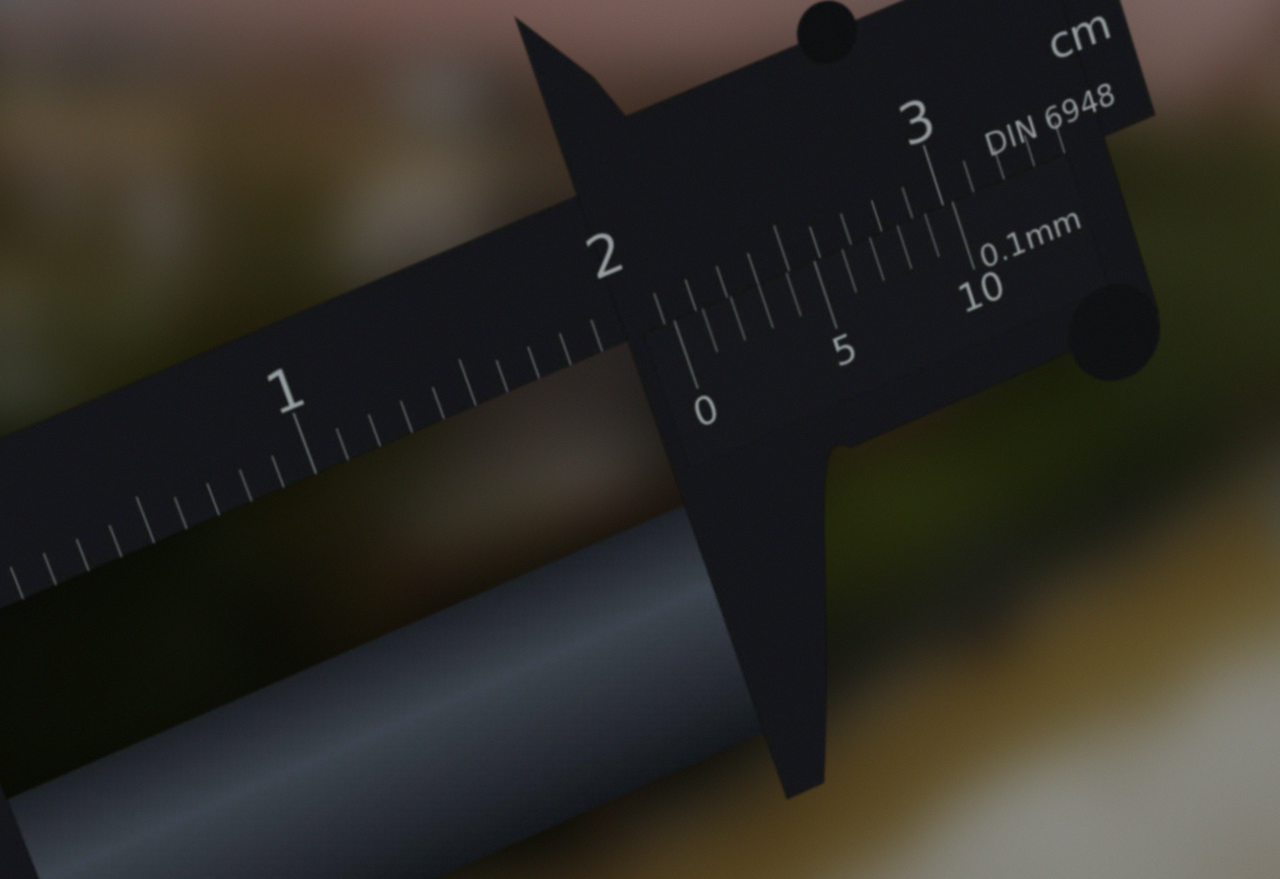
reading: mm 21.3
